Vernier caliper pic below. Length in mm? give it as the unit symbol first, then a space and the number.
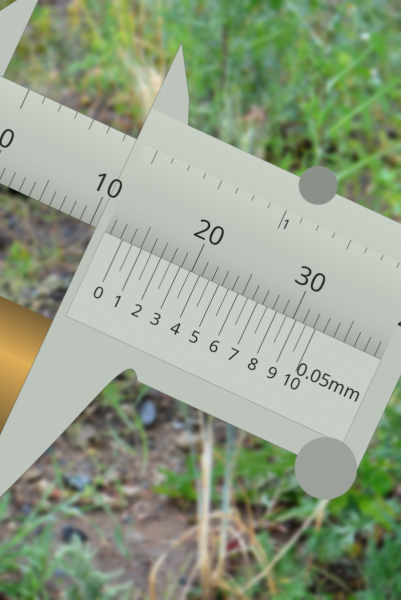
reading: mm 13.2
